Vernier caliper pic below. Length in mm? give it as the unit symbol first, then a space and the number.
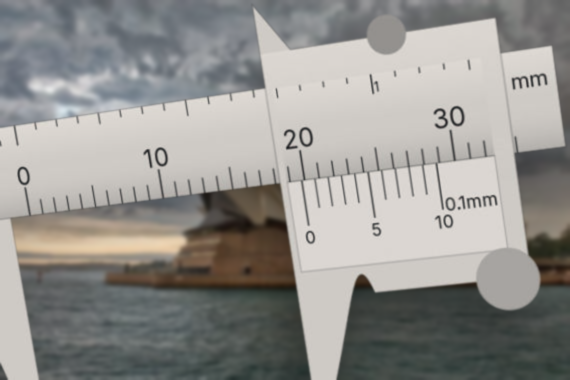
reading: mm 19.8
